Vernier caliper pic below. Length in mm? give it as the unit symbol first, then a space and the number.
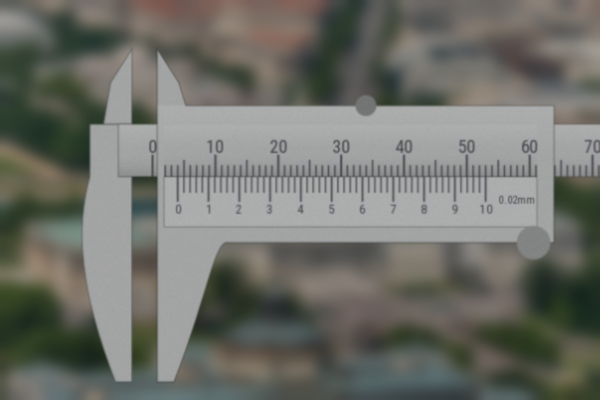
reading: mm 4.0
